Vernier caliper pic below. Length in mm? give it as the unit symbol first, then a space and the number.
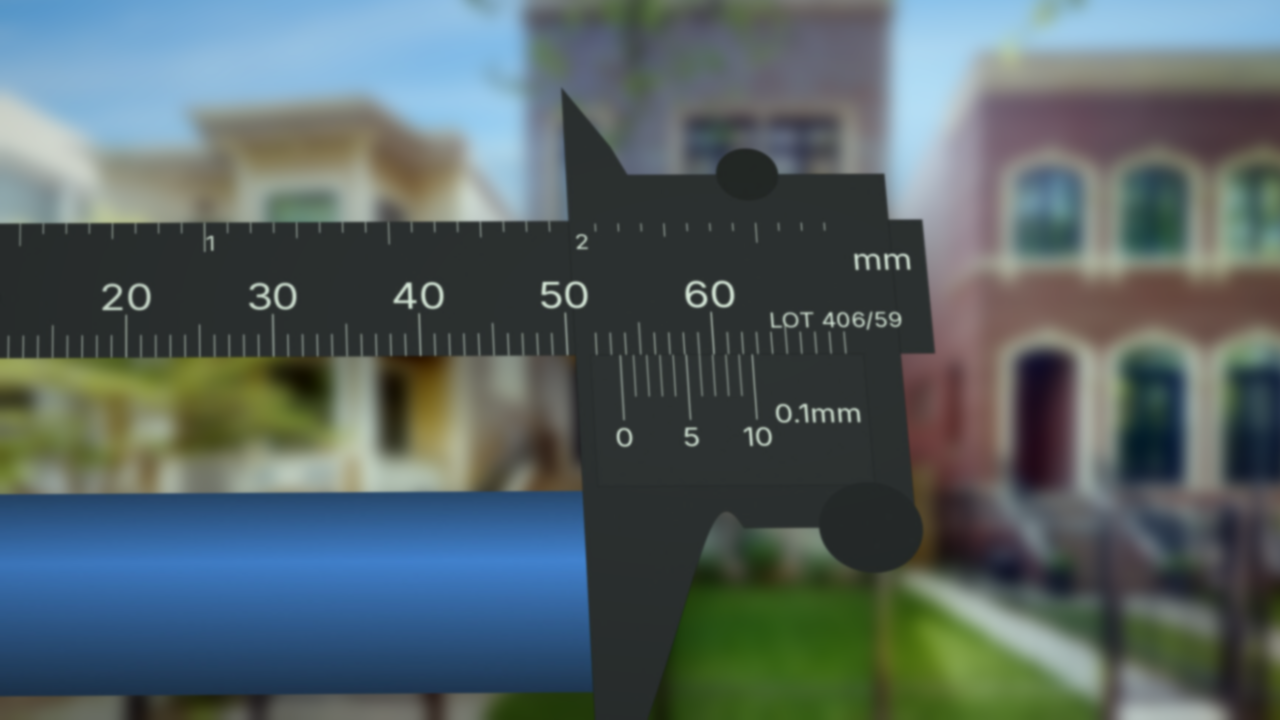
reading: mm 53.6
